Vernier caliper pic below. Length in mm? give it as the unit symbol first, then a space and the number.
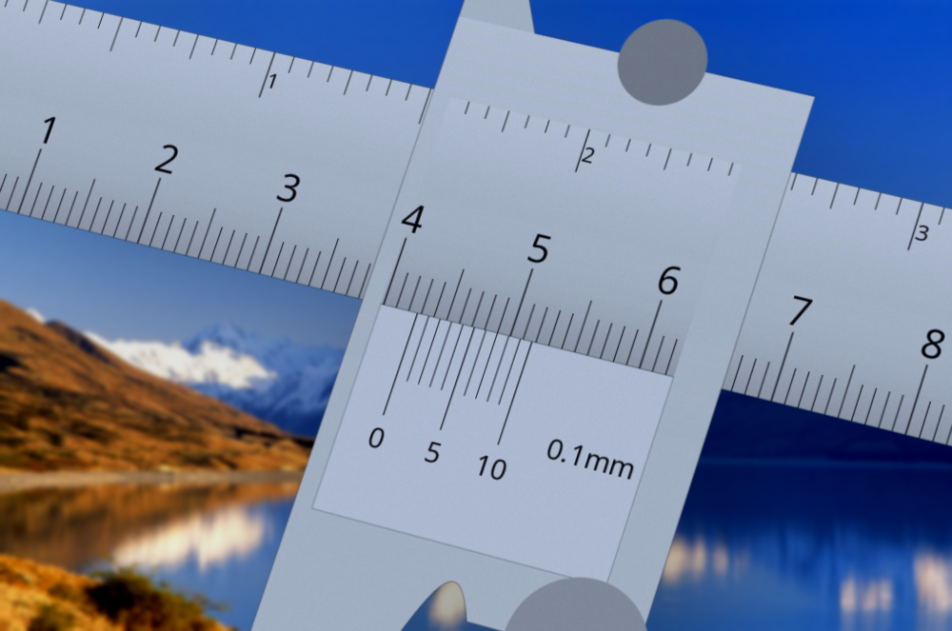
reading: mm 42.7
